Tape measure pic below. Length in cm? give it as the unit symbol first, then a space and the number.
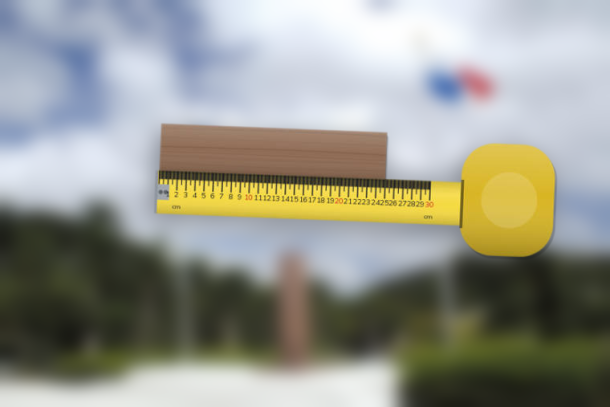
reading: cm 25
